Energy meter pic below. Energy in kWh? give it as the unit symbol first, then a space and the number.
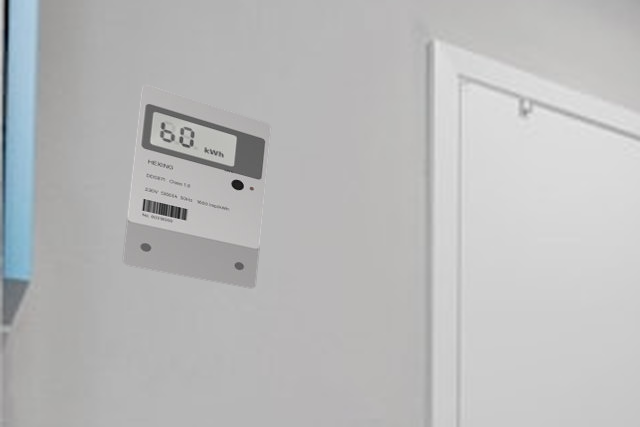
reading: kWh 60
